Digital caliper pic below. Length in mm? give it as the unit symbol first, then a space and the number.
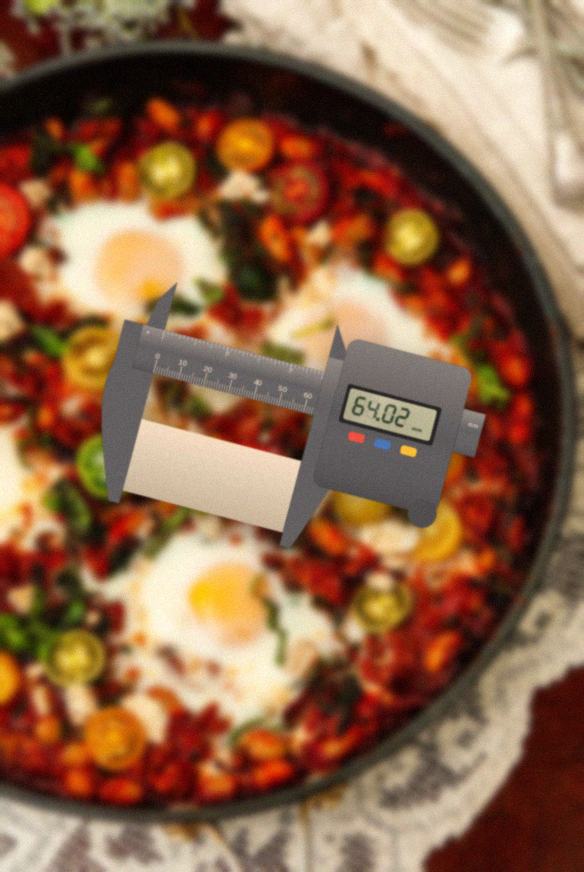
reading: mm 64.02
